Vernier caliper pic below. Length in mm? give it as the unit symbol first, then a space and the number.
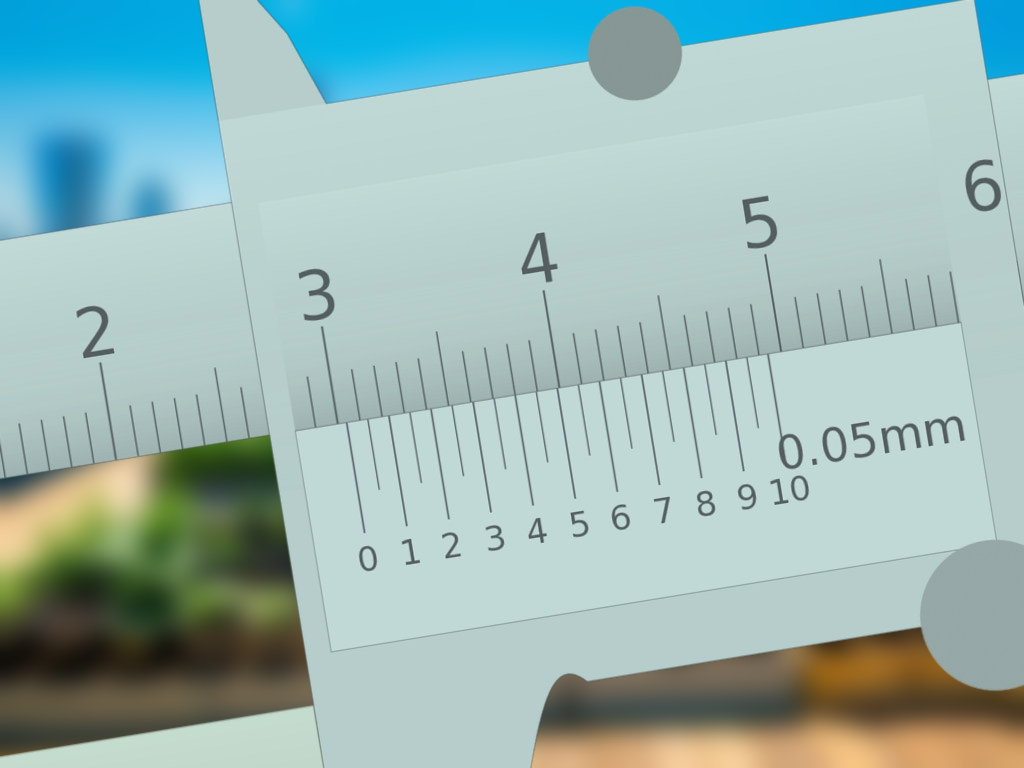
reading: mm 30.4
